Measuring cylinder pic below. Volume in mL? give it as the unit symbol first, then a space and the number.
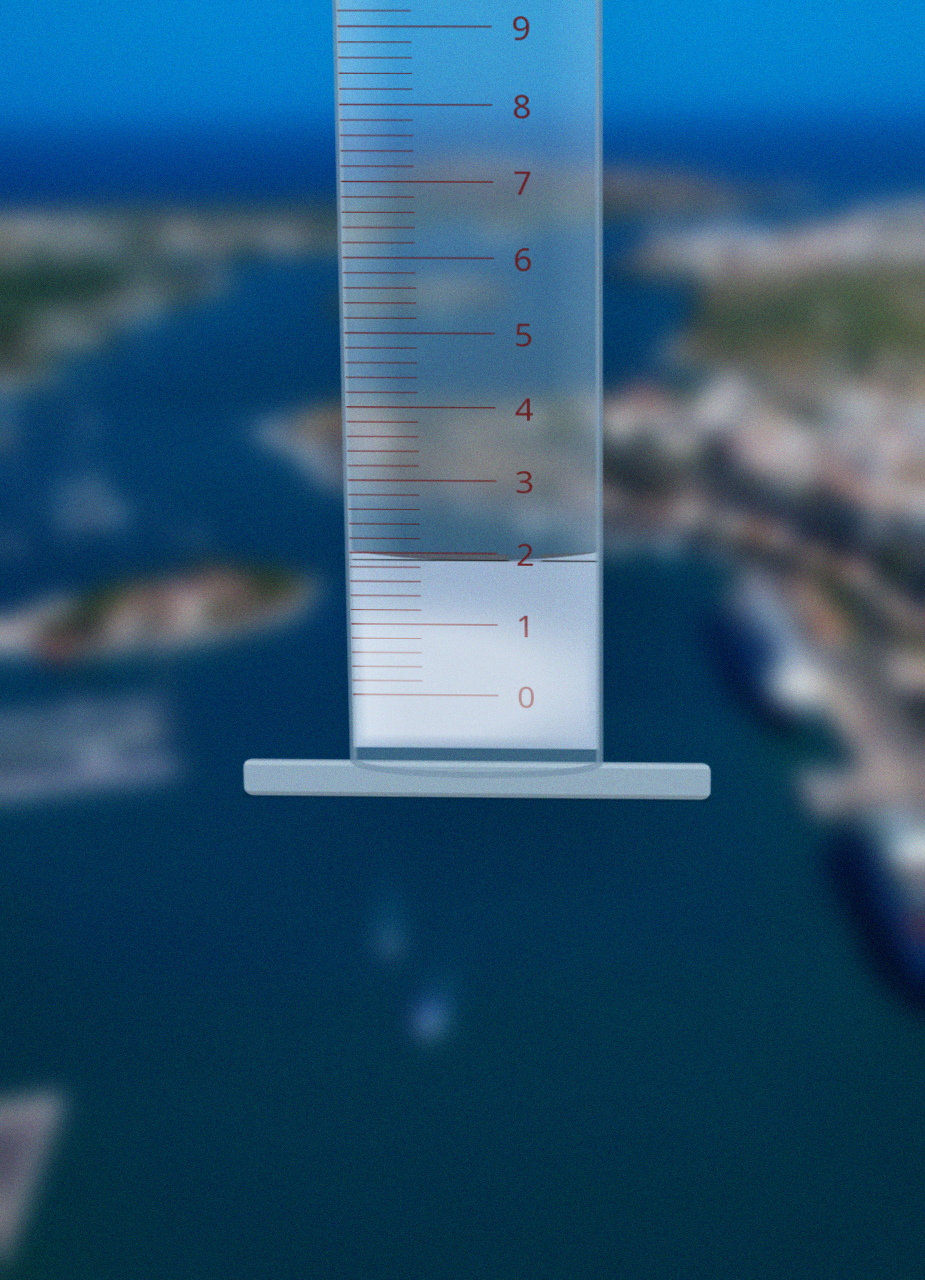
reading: mL 1.9
